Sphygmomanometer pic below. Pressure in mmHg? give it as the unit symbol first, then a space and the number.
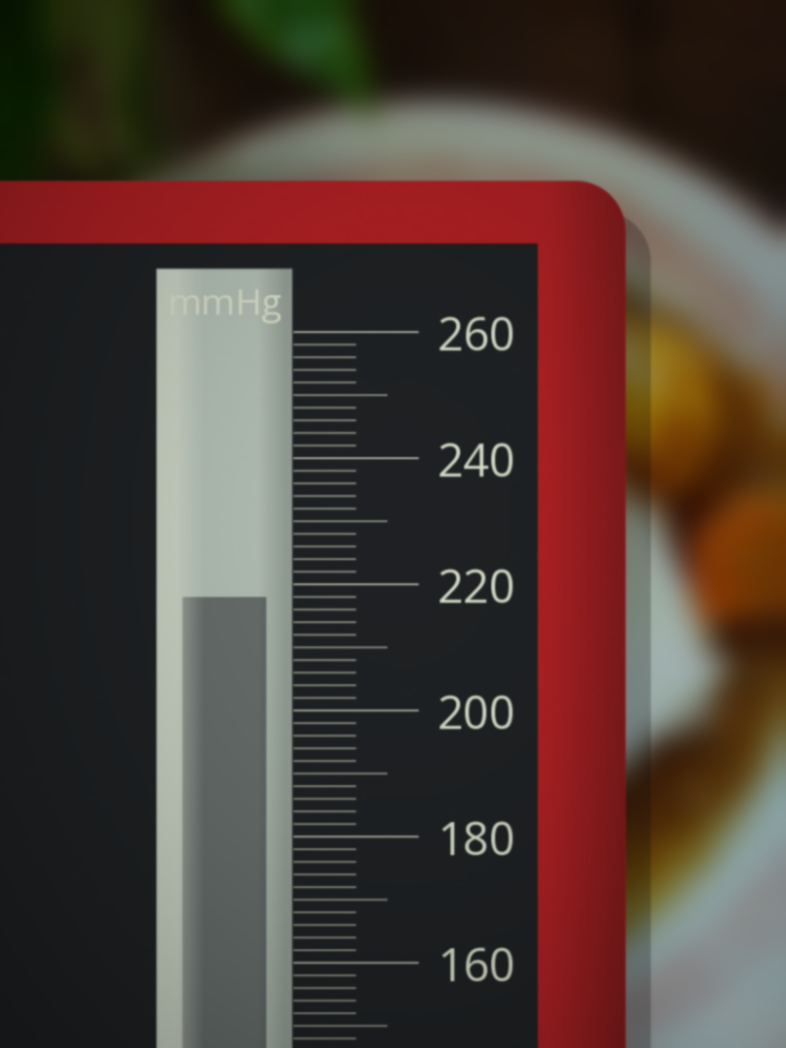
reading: mmHg 218
